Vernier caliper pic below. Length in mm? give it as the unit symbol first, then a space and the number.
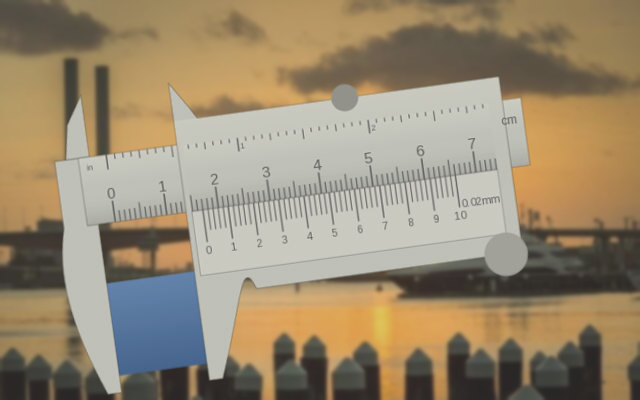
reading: mm 17.0
